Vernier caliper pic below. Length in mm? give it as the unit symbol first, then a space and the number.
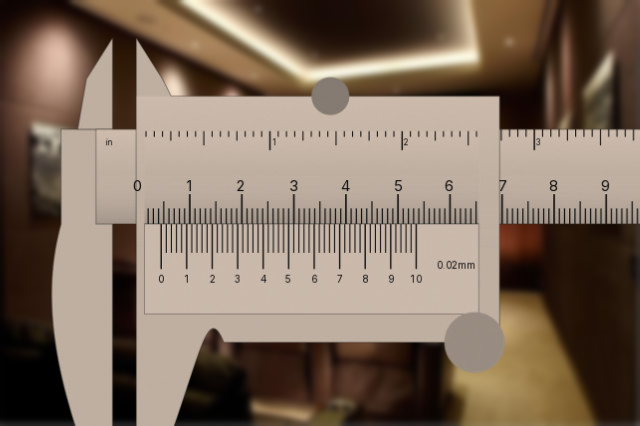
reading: mm 4.5
